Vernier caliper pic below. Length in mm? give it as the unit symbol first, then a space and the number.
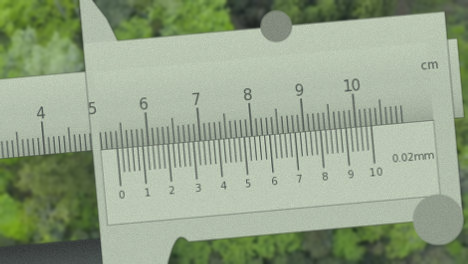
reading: mm 54.0
